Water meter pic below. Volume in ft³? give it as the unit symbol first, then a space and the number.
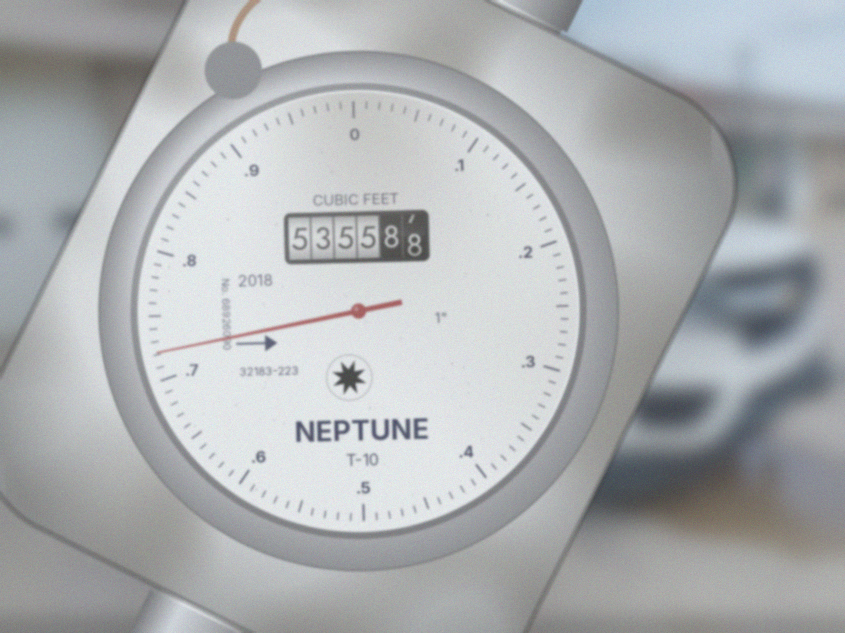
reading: ft³ 535587.72
